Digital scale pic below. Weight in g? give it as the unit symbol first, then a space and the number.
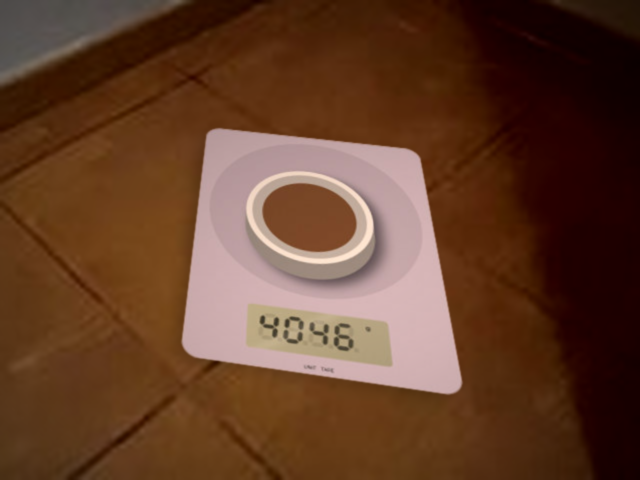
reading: g 4046
